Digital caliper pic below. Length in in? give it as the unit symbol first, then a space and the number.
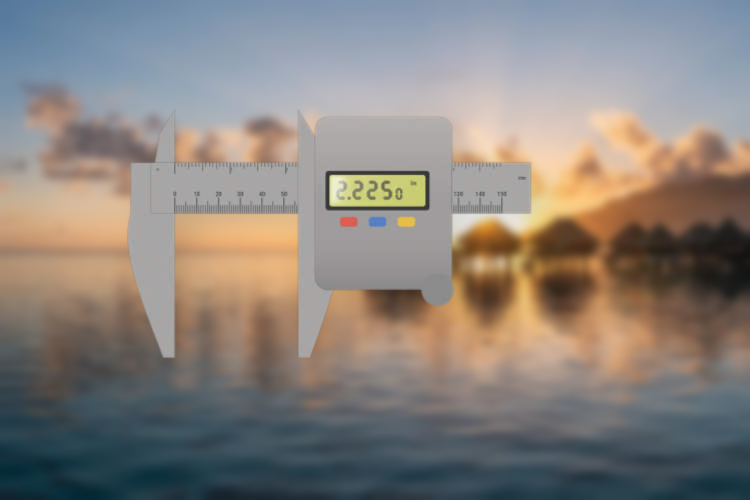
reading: in 2.2250
